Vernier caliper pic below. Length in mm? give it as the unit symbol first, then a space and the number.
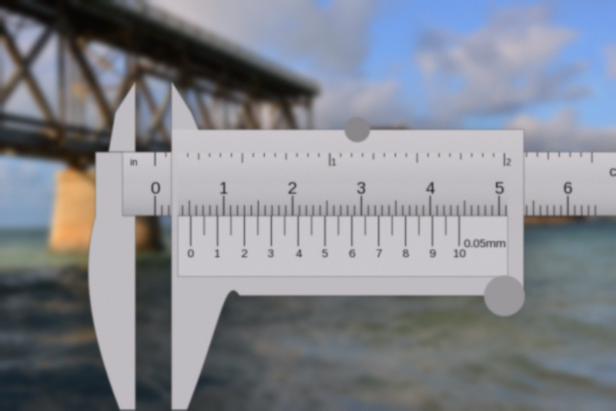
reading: mm 5.2
